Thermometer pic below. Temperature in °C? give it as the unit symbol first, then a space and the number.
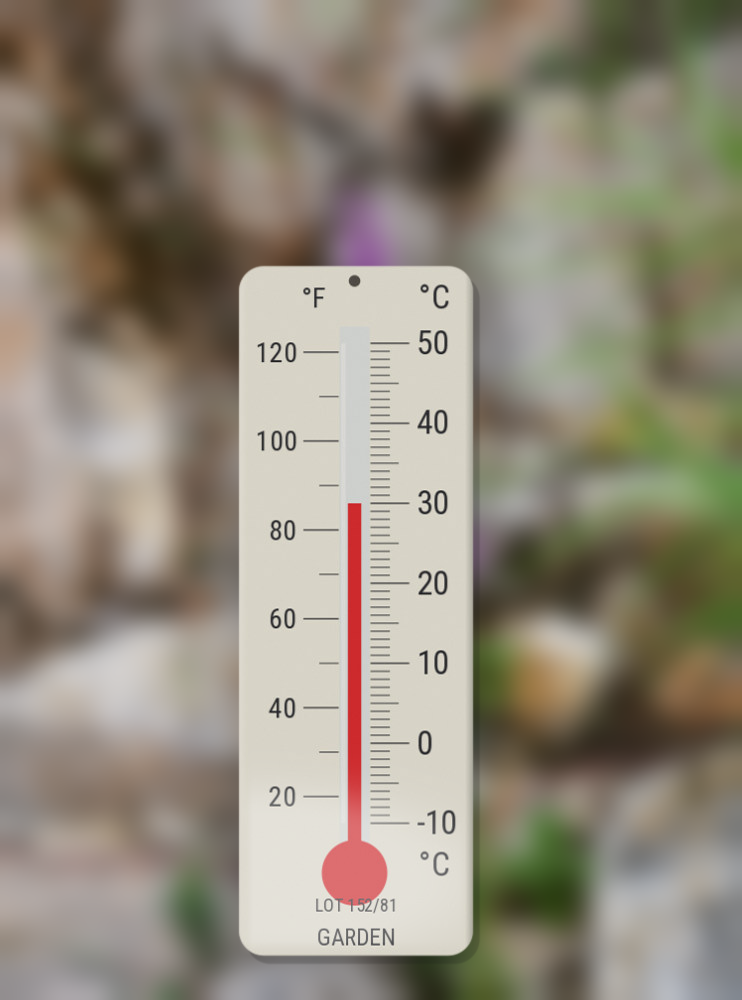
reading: °C 30
